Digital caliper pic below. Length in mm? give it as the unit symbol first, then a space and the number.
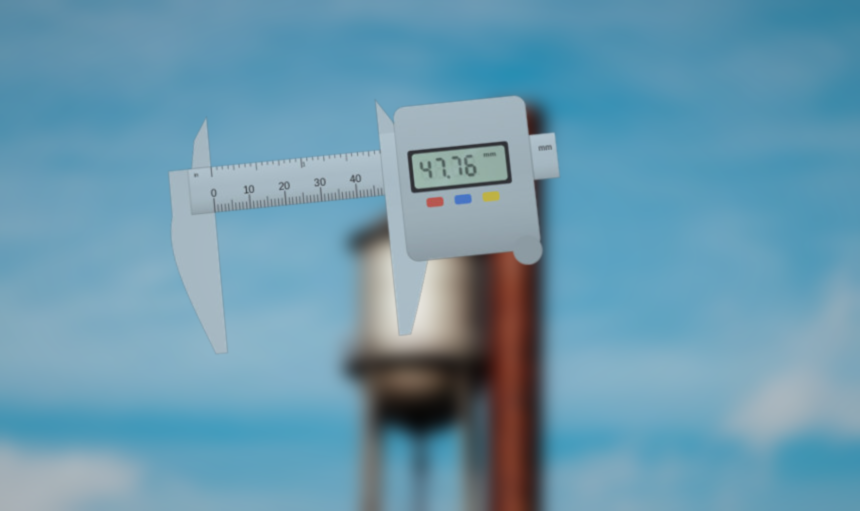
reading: mm 47.76
